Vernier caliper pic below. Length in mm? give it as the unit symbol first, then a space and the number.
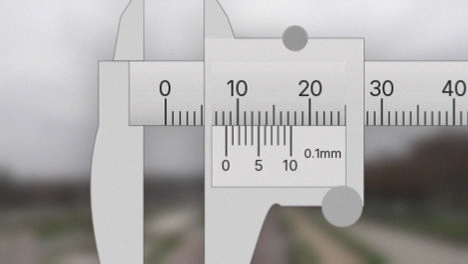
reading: mm 8.4
